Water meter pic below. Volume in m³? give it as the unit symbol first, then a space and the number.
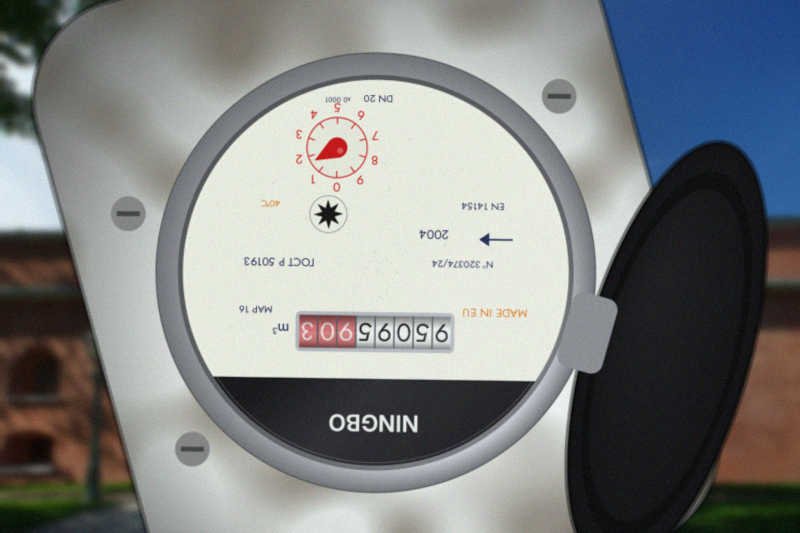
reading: m³ 95095.9031
